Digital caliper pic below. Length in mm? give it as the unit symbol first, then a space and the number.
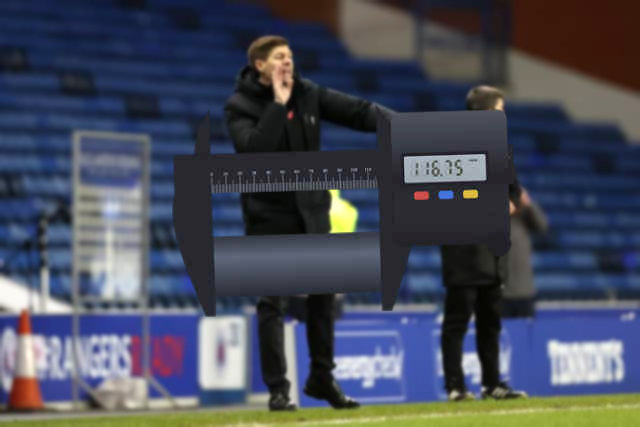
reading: mm 116.75
